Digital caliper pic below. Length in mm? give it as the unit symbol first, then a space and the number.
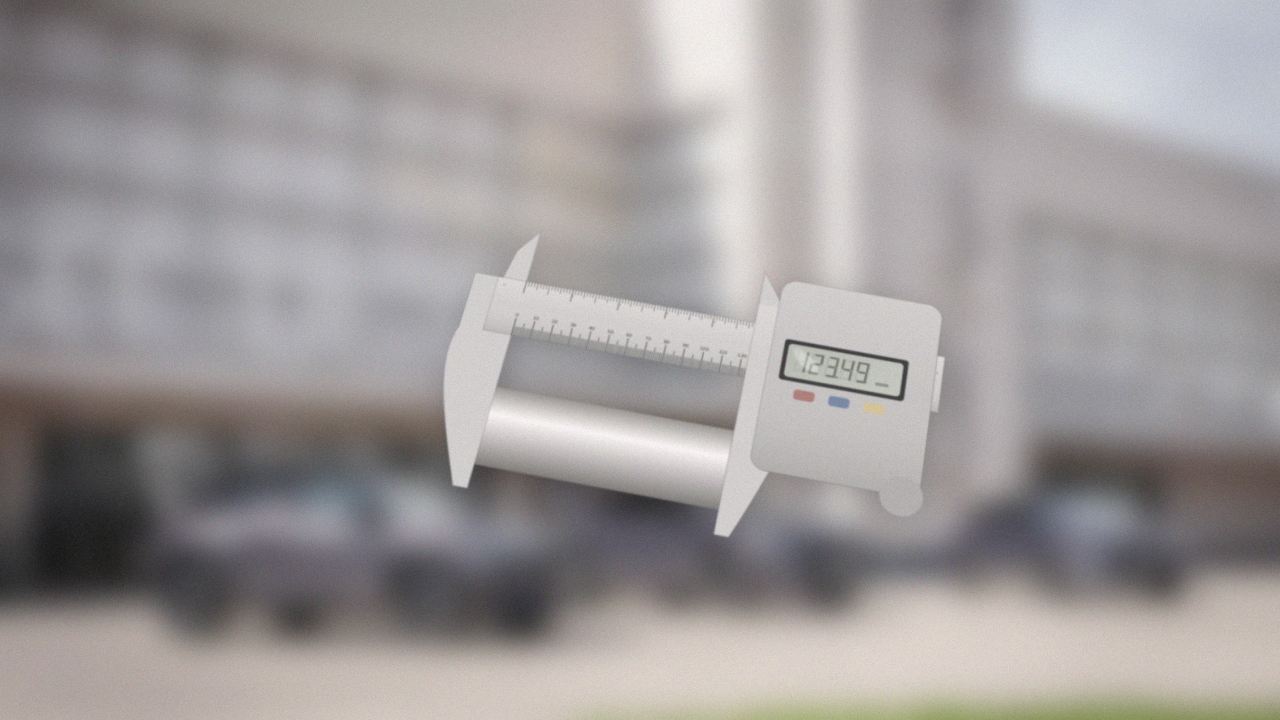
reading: mm 123.49
